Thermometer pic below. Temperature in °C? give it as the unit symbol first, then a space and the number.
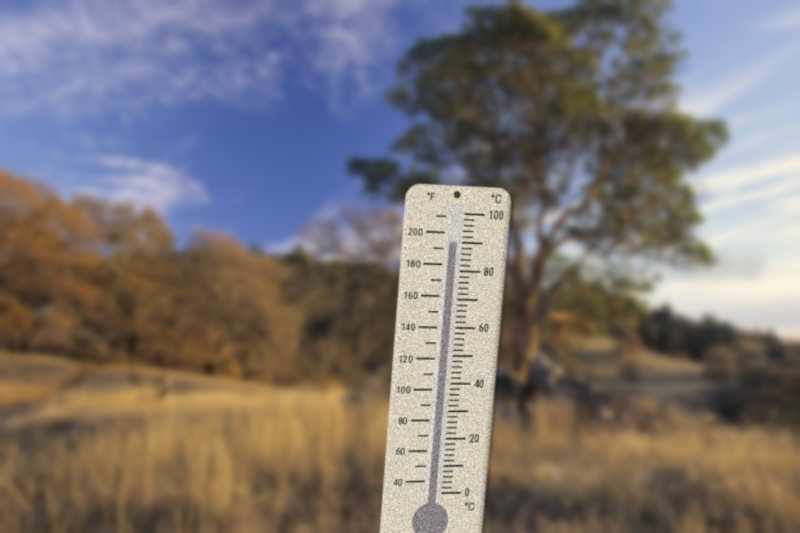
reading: °C 90
